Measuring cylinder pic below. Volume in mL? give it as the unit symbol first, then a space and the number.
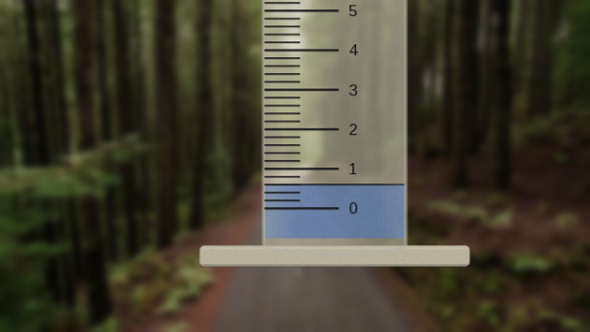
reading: mL 0.6
